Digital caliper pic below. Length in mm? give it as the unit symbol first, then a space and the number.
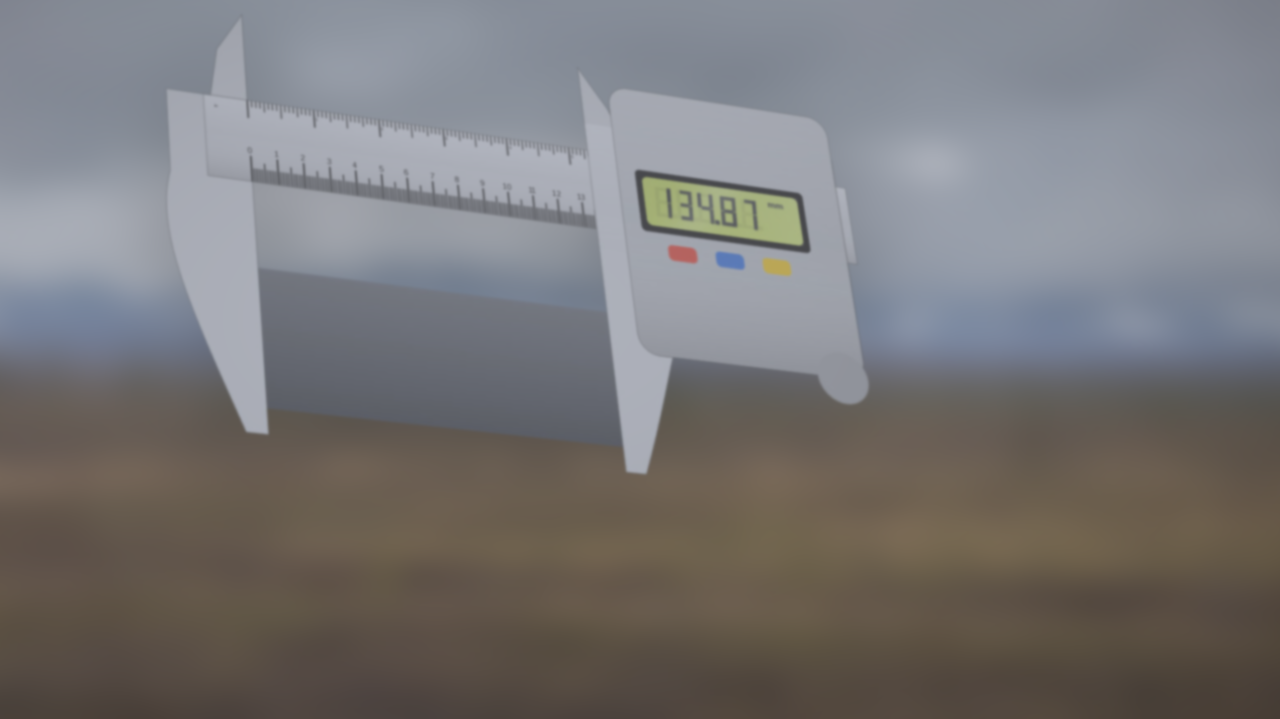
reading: mm 134.87
